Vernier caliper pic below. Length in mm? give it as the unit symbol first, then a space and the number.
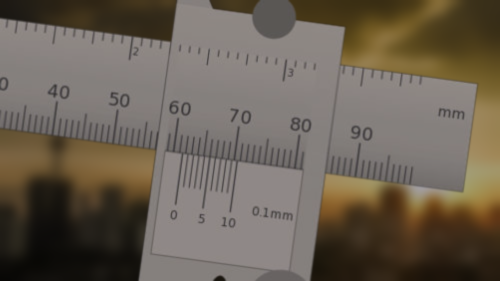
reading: mm 61.5
